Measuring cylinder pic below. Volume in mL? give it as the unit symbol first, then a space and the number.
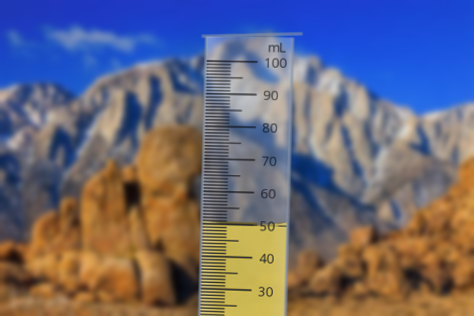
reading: mL 50
